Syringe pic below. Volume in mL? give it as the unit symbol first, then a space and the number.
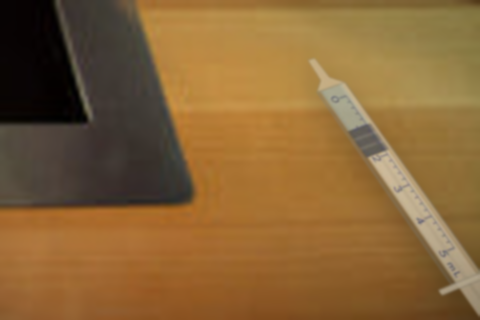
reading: mL 1
